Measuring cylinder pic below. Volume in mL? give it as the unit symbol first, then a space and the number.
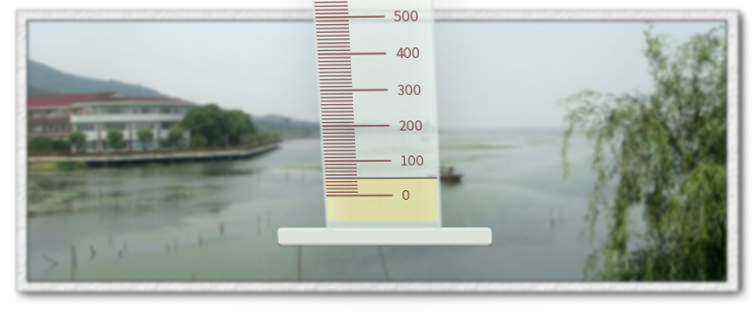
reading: mL 50
